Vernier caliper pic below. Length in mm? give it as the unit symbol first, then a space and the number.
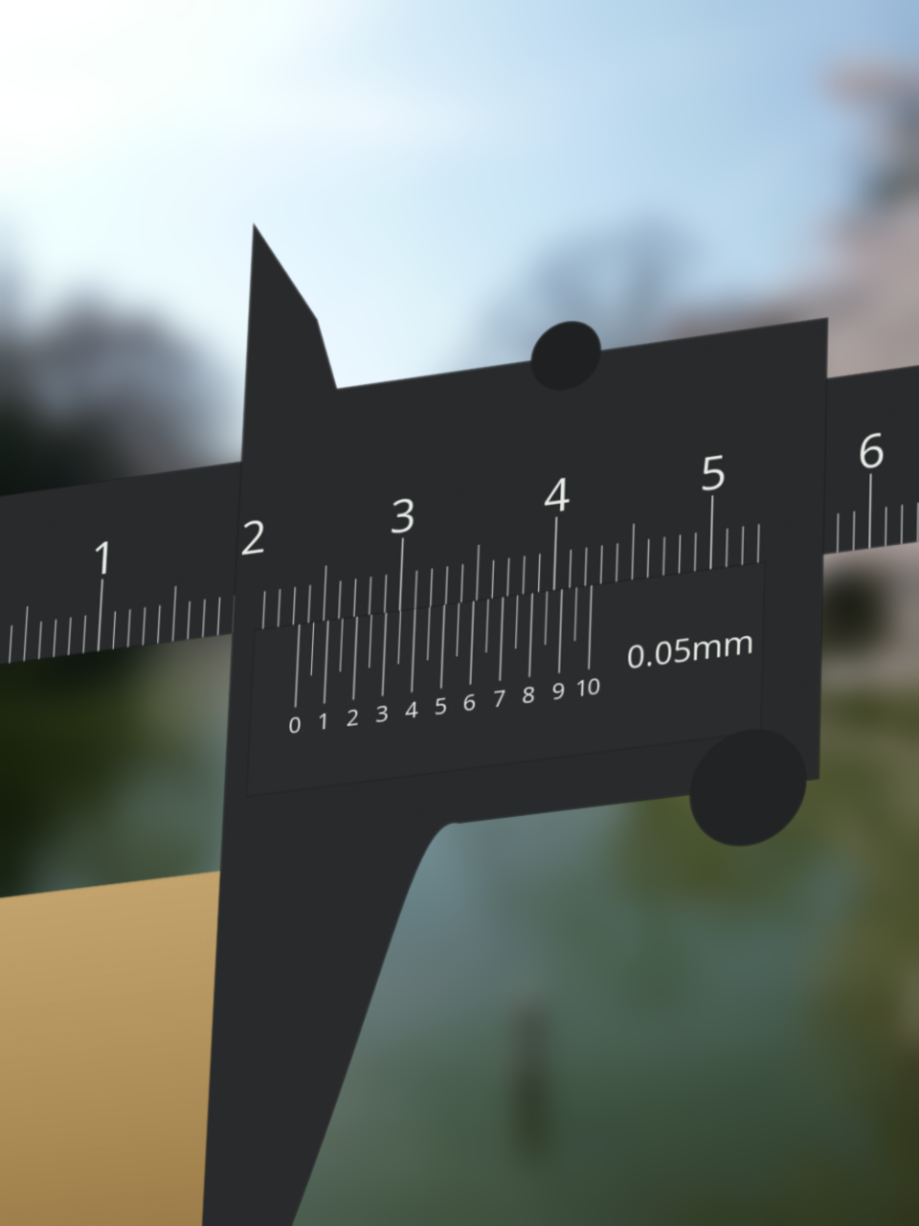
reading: mm 23.4
